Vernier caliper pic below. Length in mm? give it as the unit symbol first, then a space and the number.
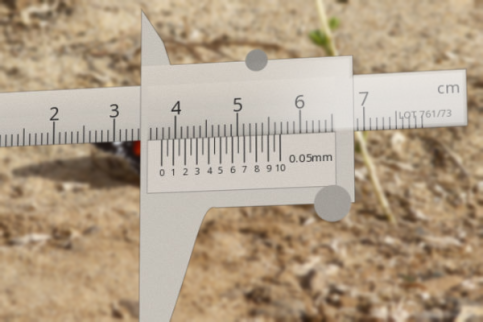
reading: mm 37.8
